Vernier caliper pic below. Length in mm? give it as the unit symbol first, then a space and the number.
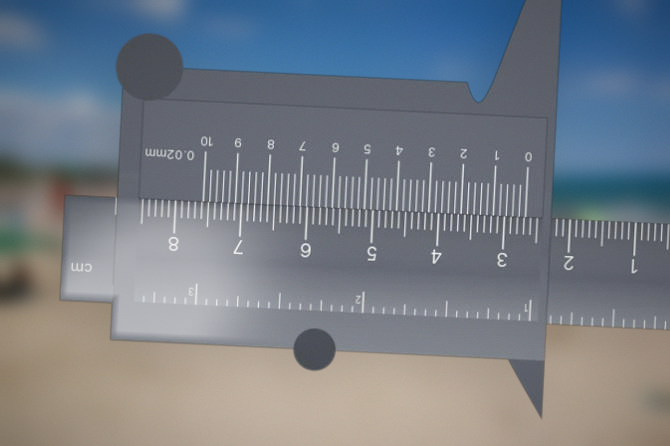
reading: mm 26.8
